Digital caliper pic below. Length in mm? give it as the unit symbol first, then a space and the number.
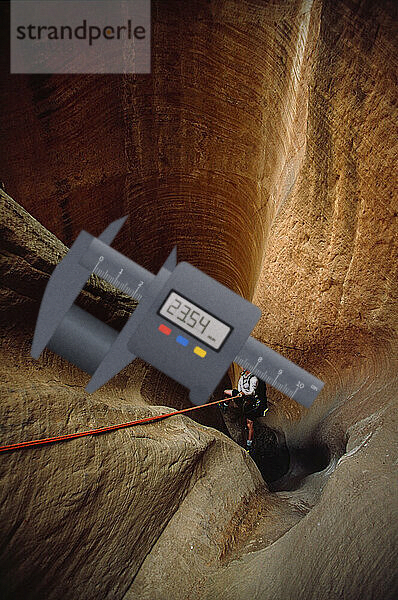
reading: mm 23.54
